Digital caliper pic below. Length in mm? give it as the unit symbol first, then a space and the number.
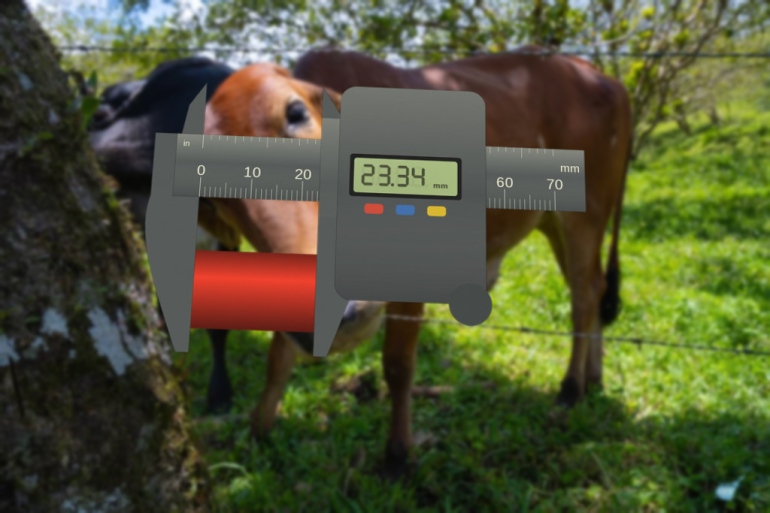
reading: mm 23.34
